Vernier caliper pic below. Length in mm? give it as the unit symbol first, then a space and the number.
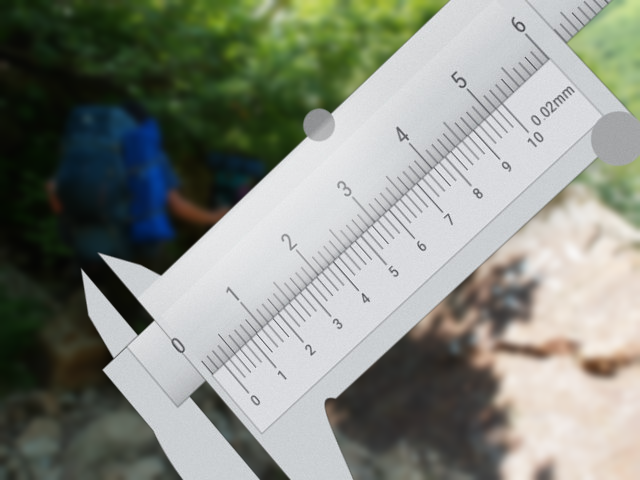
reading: mm 3.0
